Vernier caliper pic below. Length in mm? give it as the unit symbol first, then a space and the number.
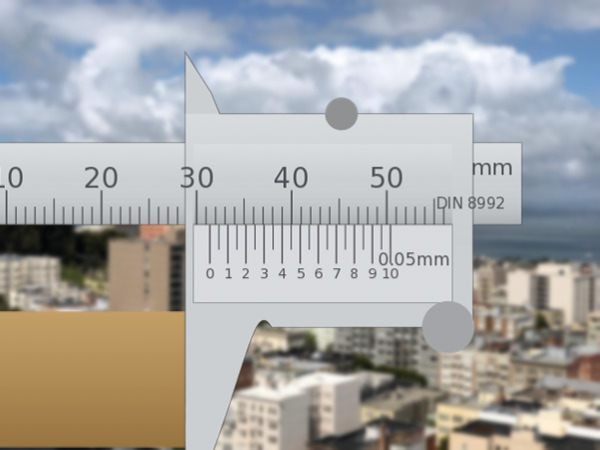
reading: mm 31.4
